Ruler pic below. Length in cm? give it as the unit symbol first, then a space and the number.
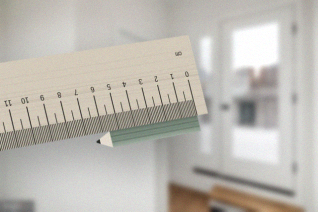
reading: cm 6.5
